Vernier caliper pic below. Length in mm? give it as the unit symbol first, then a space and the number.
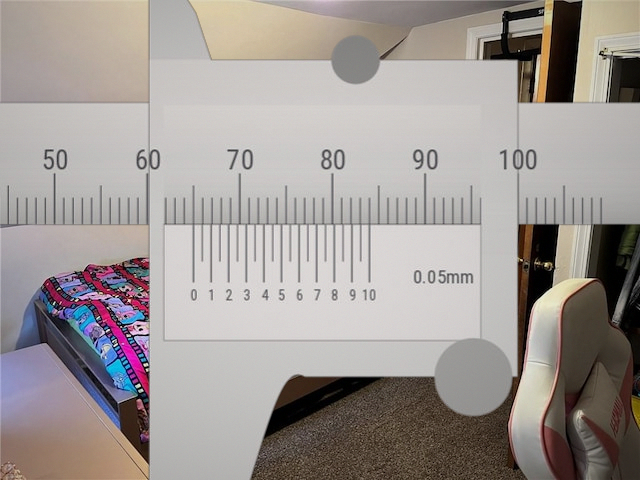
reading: mm 65.0
